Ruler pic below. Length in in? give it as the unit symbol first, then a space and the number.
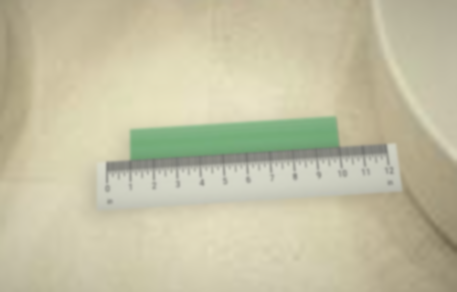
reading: in 9
